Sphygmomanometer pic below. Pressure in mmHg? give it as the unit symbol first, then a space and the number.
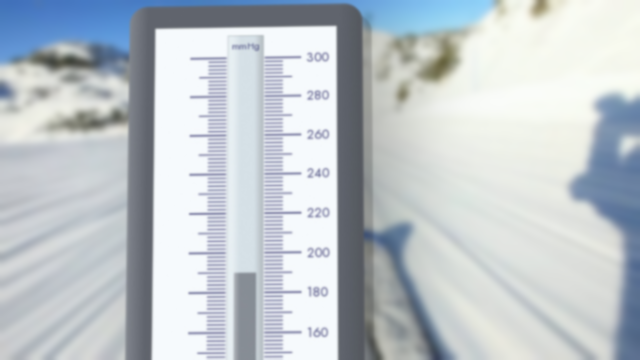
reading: mmHg 190
